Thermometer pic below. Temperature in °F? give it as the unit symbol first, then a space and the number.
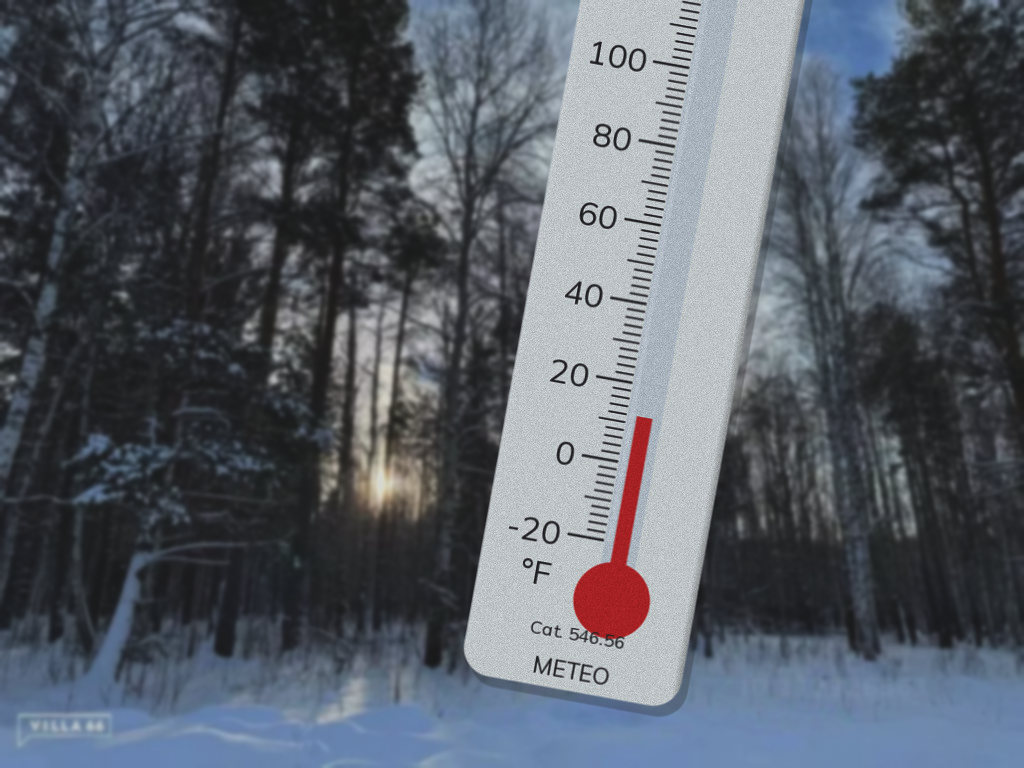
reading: °F 12
